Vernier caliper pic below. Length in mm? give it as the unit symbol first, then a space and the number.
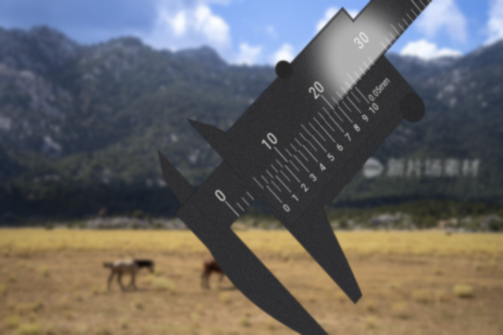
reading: mm 5.6
